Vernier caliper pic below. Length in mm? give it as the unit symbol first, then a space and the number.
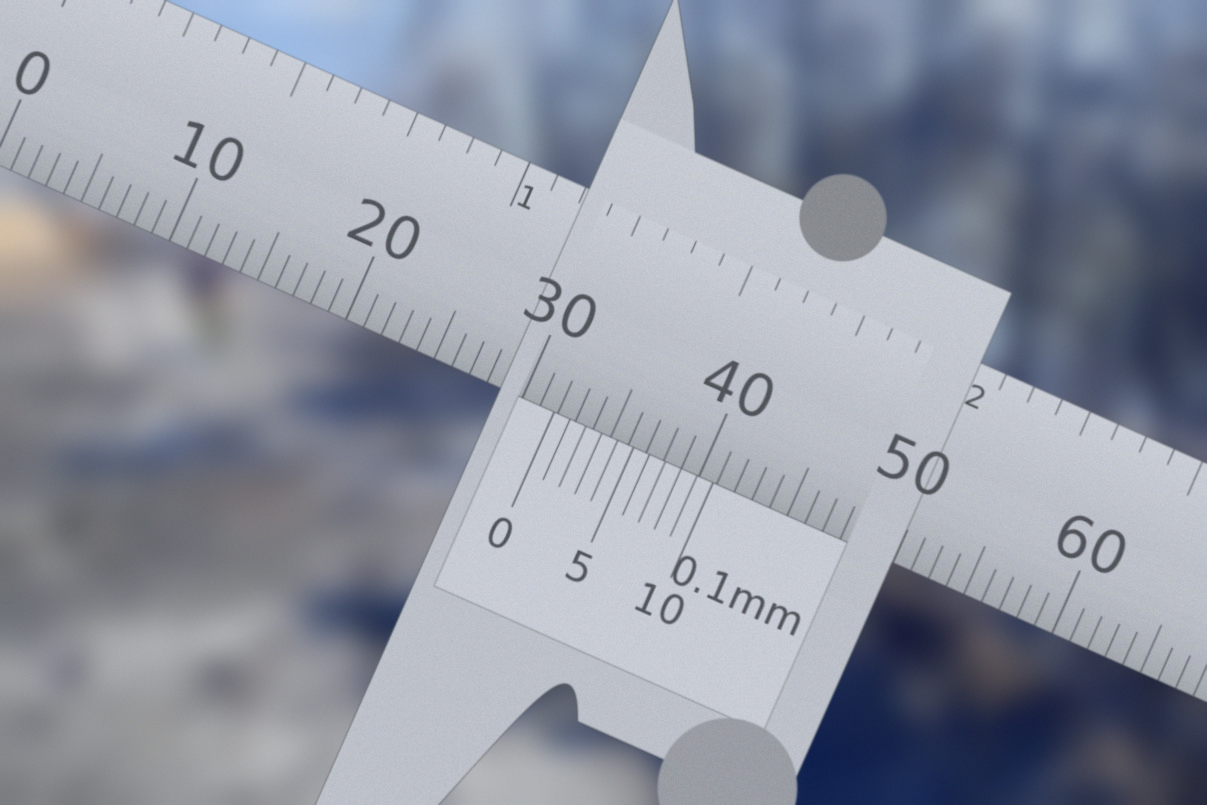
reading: mm 31.8
